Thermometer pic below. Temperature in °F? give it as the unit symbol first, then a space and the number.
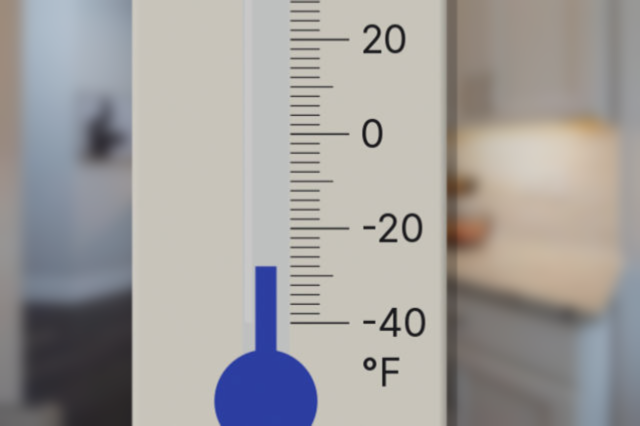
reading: °F -28
